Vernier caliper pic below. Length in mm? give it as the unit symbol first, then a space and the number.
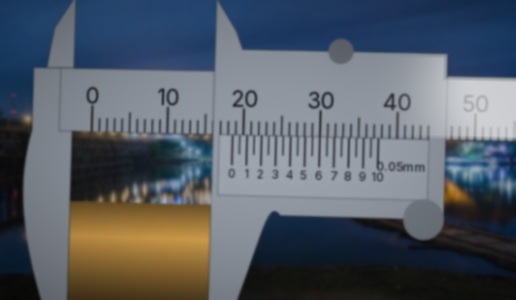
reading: mm 18.6
